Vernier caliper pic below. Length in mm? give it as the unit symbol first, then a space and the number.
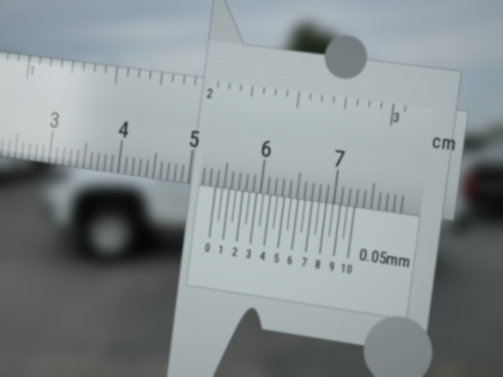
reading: mm 53.8
